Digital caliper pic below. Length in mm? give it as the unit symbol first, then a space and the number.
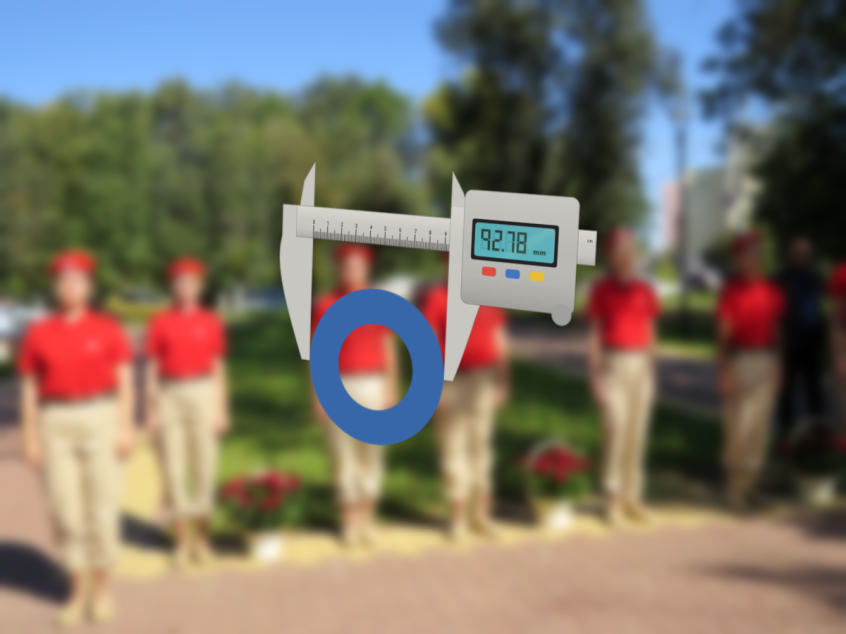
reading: mm 92.78
